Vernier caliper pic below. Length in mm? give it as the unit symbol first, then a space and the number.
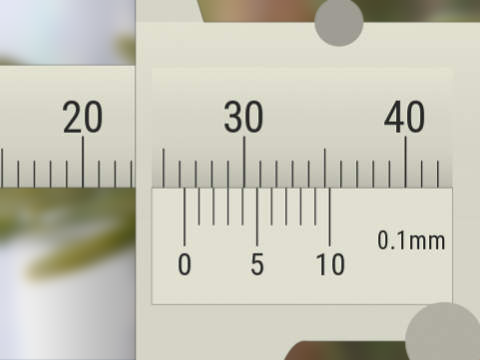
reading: mm 26.3
